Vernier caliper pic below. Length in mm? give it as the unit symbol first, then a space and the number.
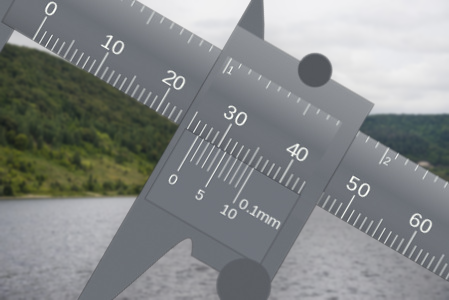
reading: mm 26.8
